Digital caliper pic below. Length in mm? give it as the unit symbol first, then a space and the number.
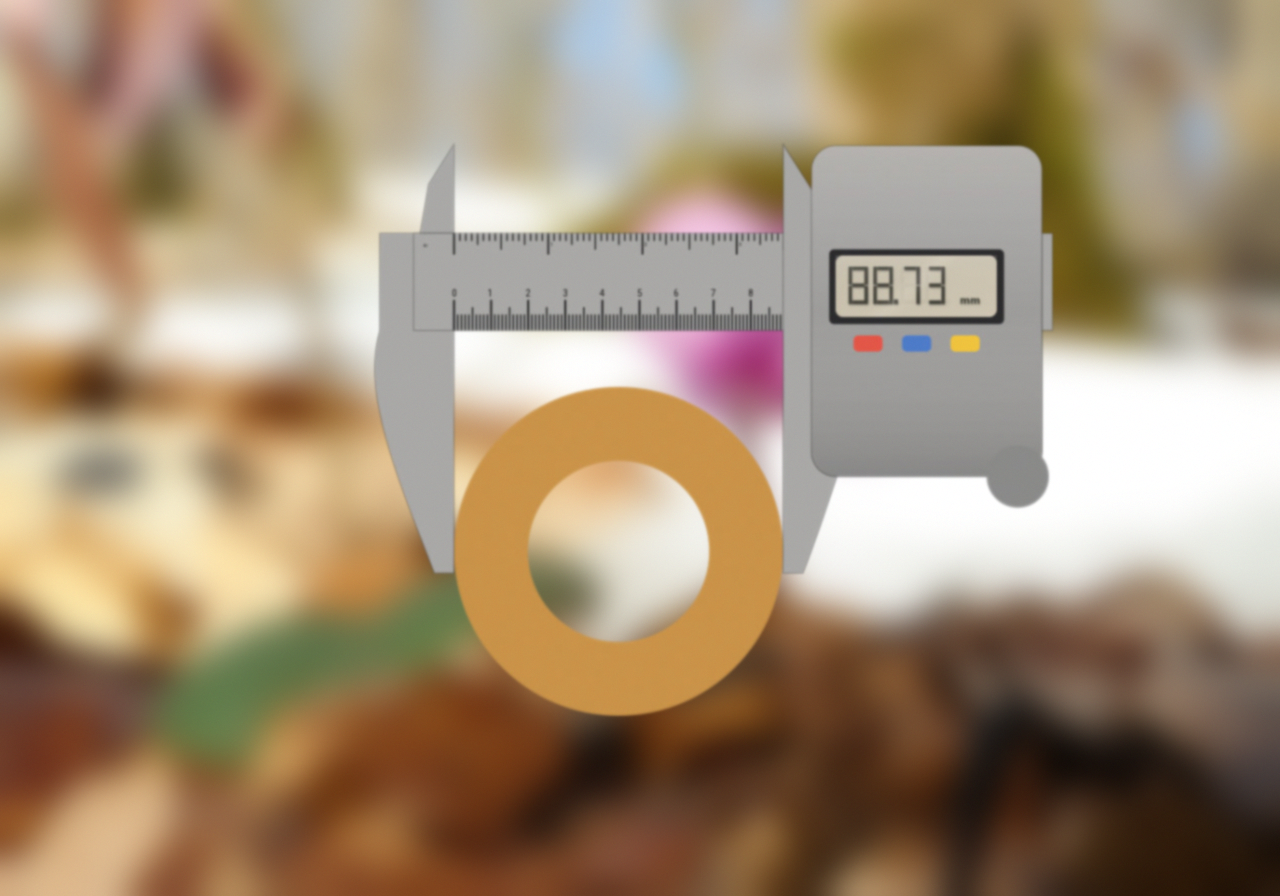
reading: mm 88.73
